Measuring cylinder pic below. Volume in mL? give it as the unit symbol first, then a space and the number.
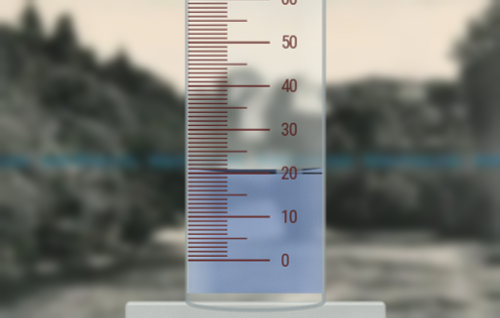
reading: mL 20
